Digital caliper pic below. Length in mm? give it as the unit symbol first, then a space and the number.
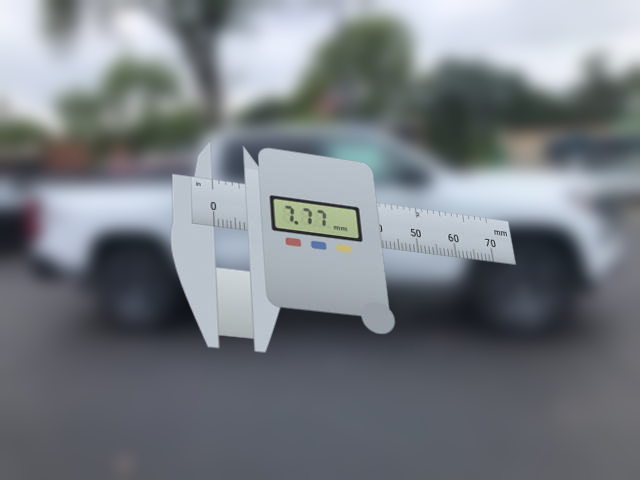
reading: mm 7.77
